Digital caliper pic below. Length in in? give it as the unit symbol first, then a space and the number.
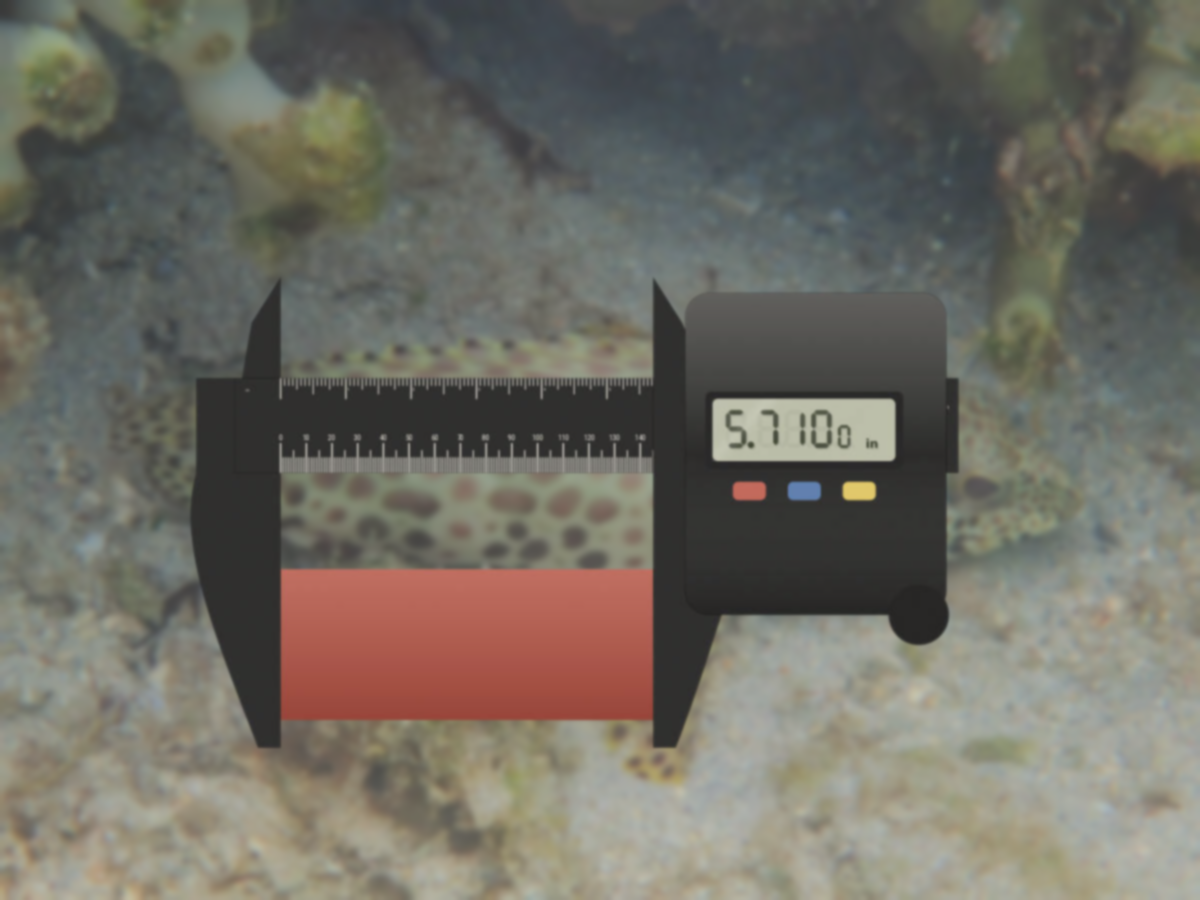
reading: in 5.7100
